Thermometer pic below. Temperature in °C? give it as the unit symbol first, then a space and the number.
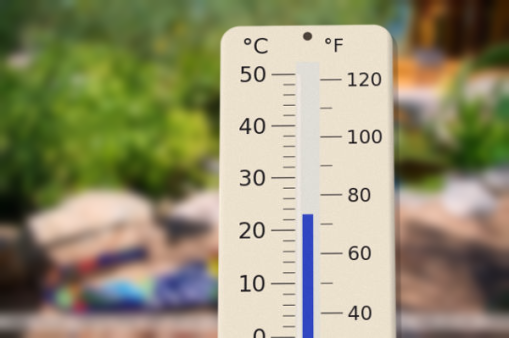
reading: °C 23
